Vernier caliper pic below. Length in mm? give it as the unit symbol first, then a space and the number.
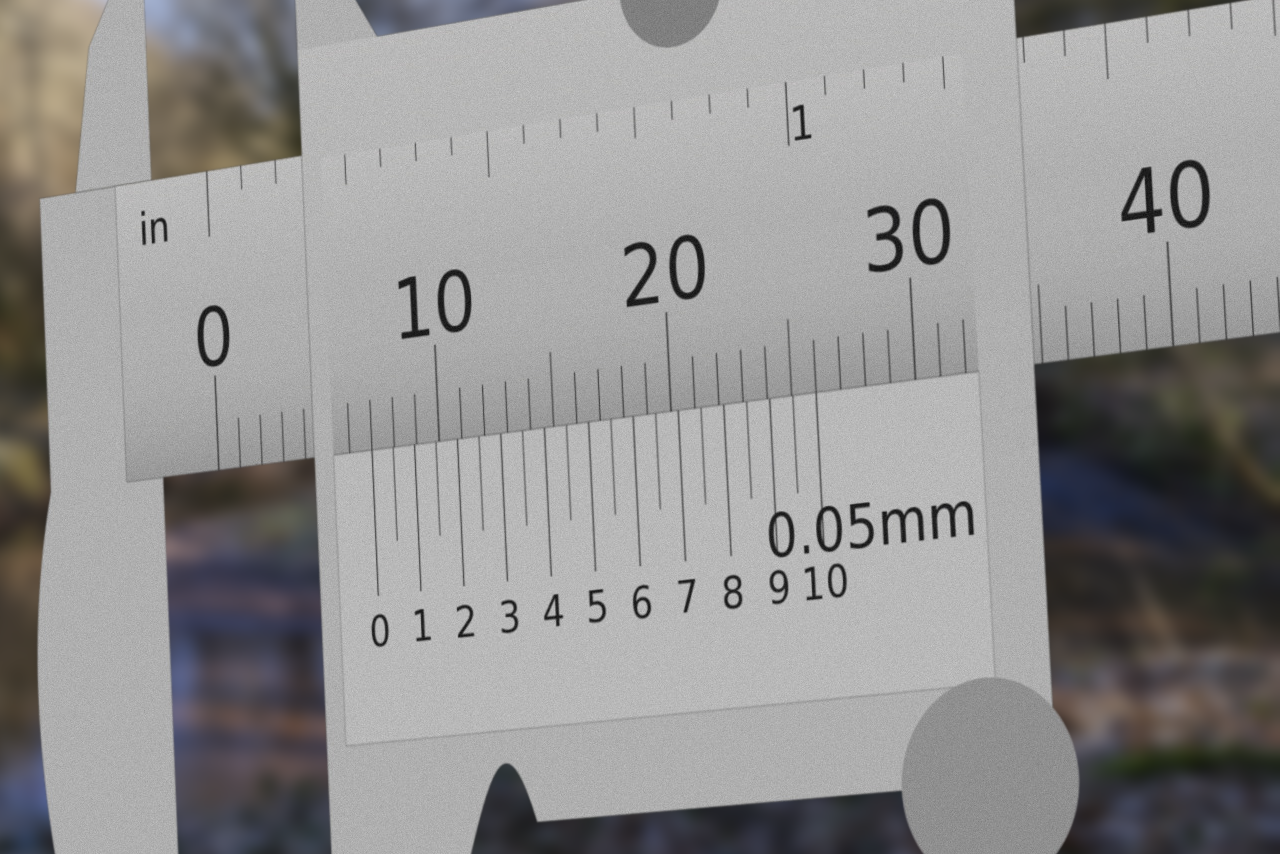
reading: mm 7.0
